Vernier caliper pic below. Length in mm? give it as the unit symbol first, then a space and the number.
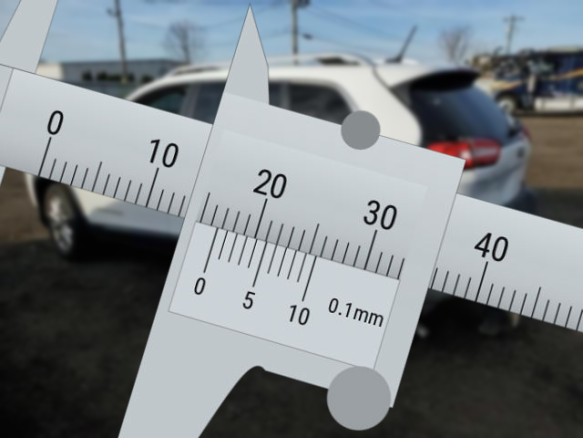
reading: mm 16.6
